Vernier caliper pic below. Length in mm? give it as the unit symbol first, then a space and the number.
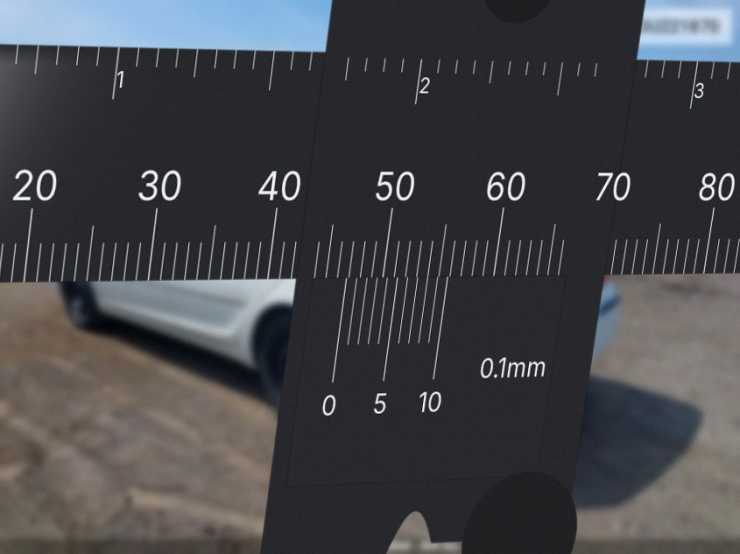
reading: mm 46.8
